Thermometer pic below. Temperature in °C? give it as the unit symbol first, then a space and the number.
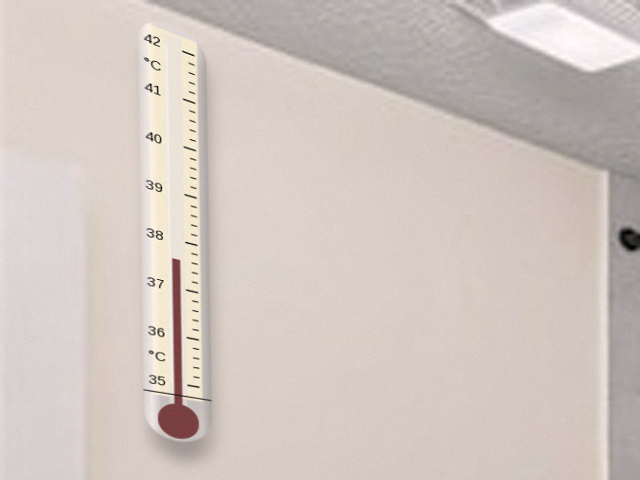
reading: °C 37.6
